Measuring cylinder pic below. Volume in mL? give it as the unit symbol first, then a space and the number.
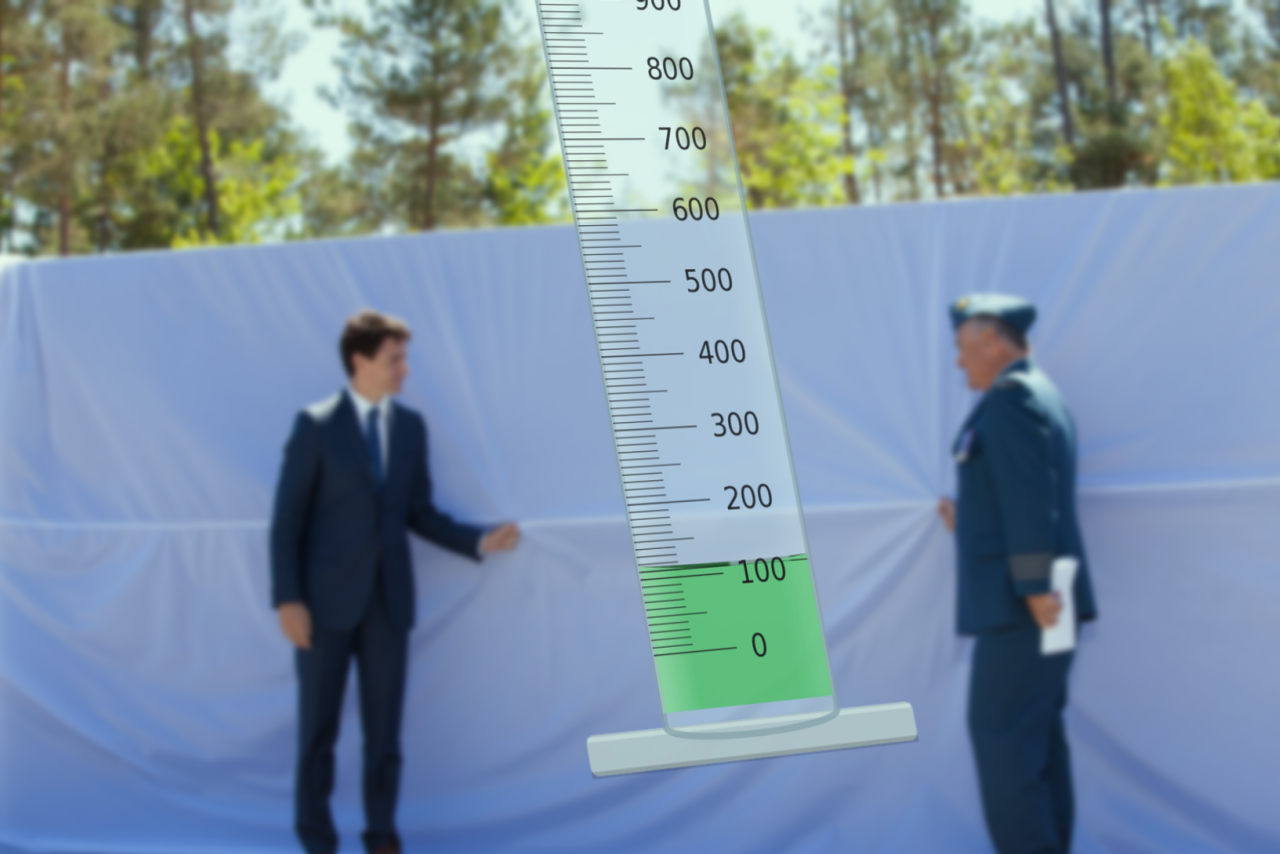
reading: mL 110
